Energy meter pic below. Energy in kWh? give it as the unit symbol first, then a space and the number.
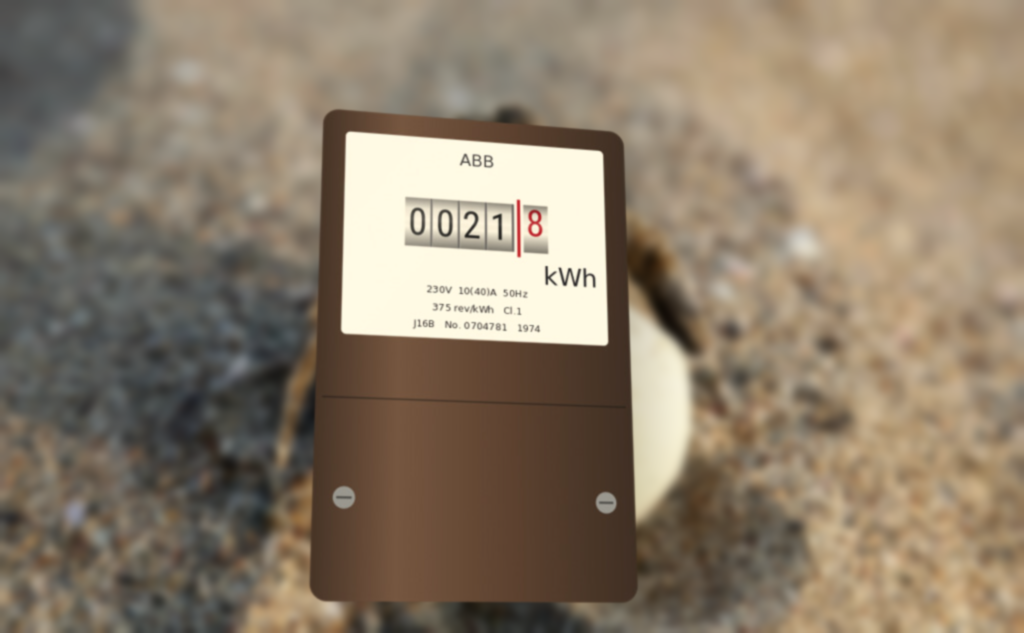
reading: kWh 21.8
